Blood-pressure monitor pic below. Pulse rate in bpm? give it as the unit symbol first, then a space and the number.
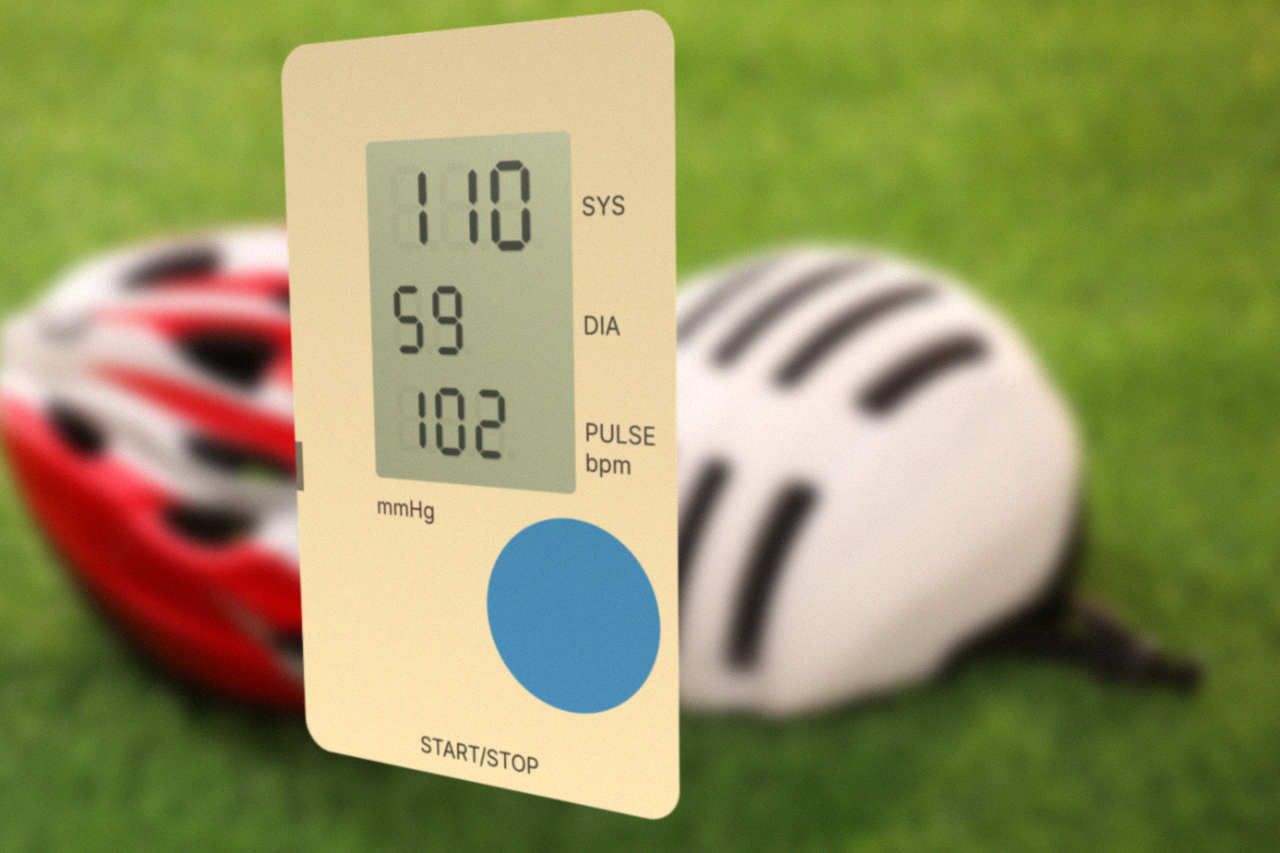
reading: bpm 102
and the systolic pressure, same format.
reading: mmHg 110
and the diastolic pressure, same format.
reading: mmHg 59
